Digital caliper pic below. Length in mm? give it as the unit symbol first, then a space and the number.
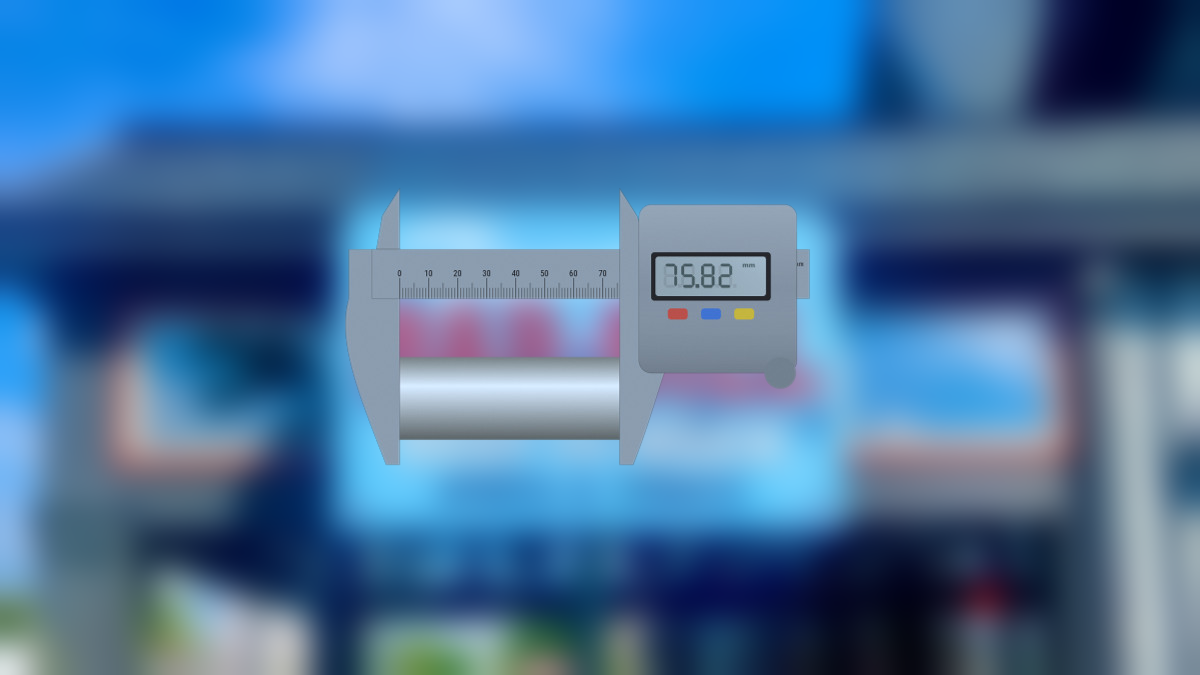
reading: mm 75.82
